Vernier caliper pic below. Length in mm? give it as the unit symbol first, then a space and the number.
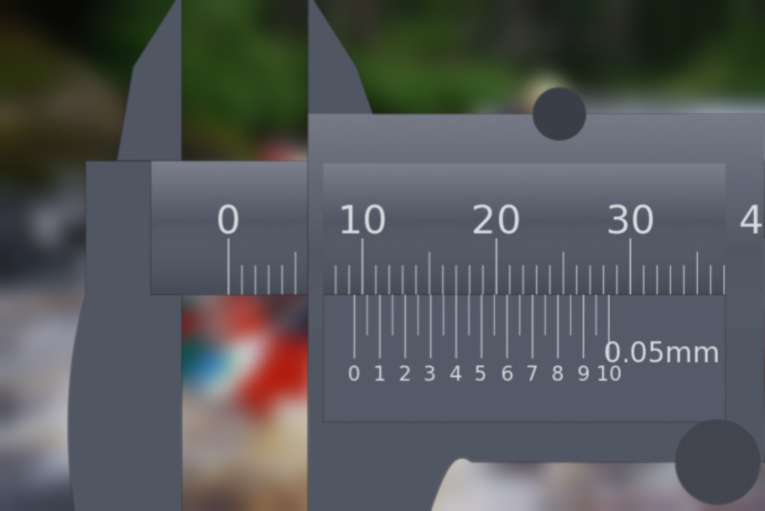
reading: mm 9.4
